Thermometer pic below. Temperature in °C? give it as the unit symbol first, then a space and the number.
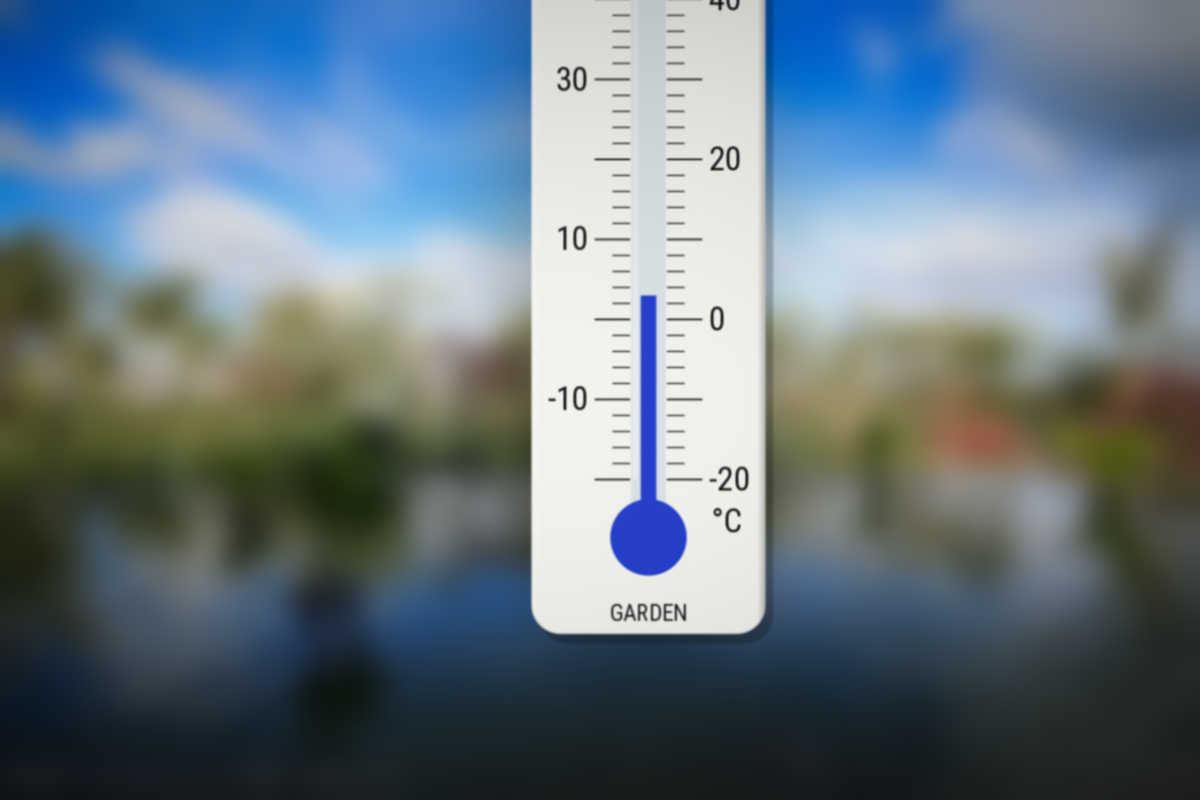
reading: °C 3
